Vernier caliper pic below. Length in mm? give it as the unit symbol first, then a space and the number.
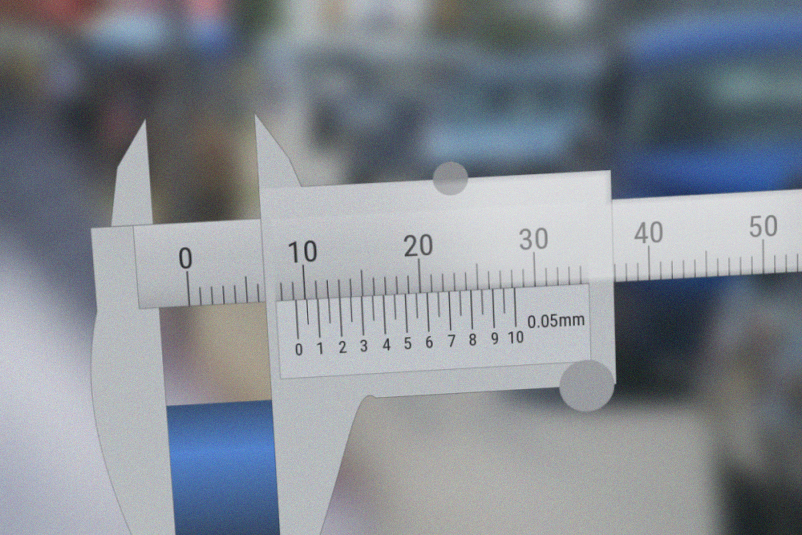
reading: mm 9.2
